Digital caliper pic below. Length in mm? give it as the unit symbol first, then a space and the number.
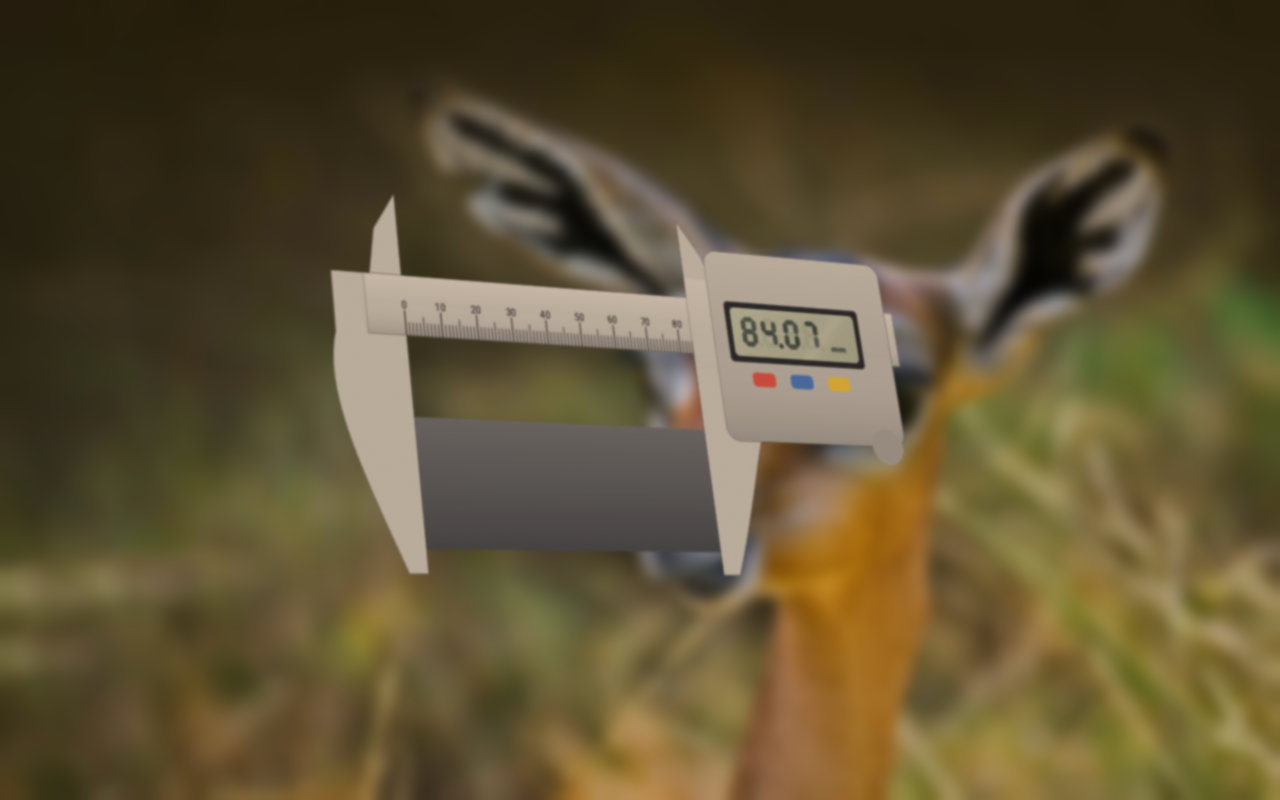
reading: mm 84.07
